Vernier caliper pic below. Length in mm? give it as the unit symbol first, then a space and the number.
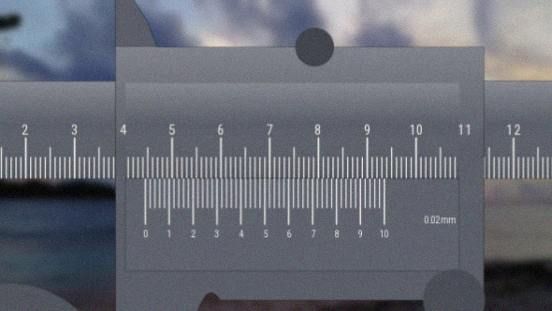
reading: mm 44.5
